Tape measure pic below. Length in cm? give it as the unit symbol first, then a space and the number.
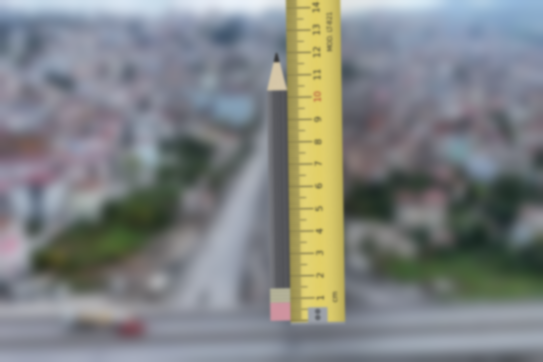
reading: cm 12
